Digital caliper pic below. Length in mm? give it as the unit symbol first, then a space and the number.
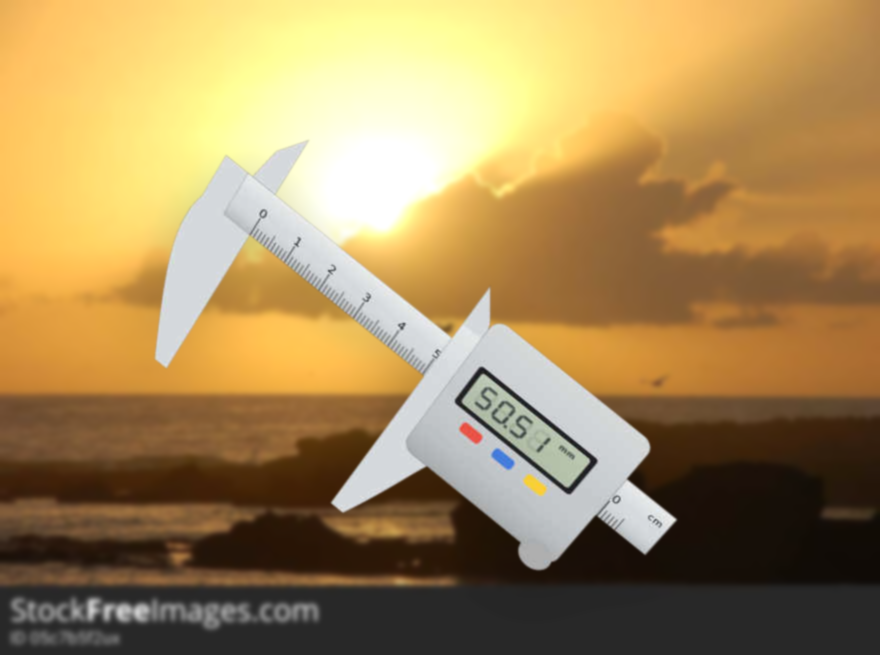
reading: mm 50.51
